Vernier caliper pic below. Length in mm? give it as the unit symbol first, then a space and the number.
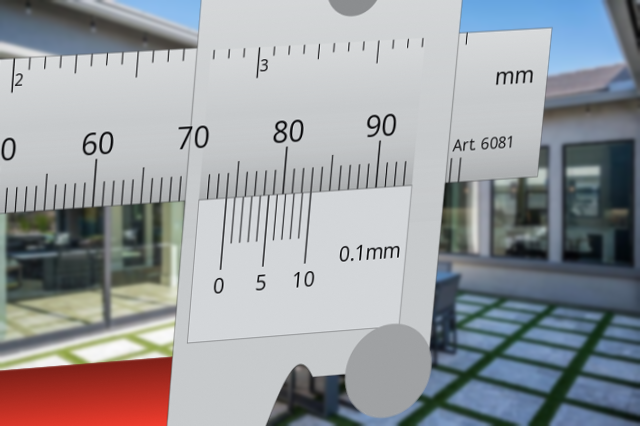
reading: mm 74.0
